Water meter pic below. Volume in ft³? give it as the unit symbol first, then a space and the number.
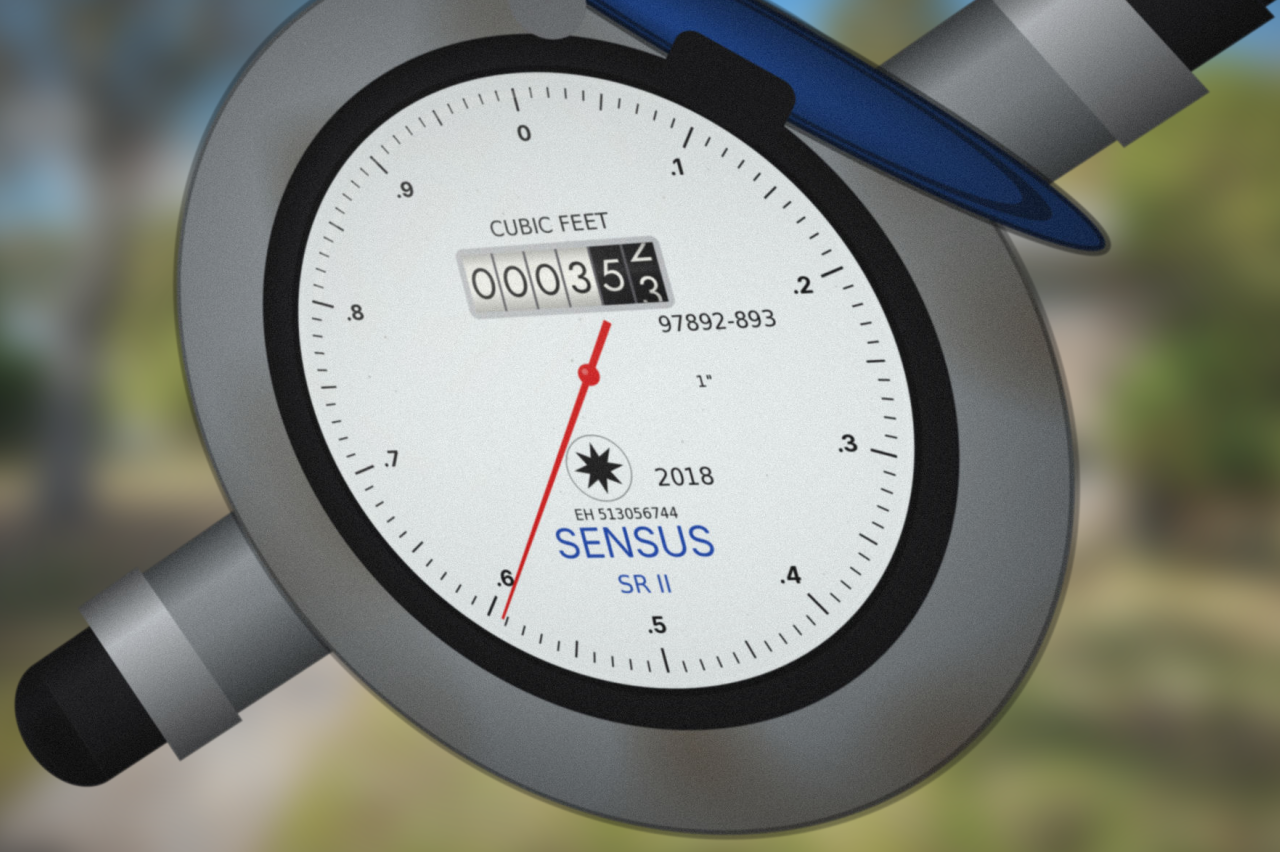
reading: ft³ 352.59
